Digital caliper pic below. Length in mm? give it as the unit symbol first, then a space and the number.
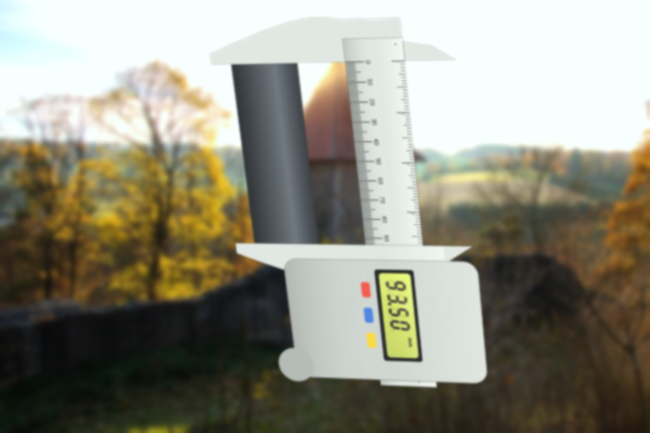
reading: mm 93.50
